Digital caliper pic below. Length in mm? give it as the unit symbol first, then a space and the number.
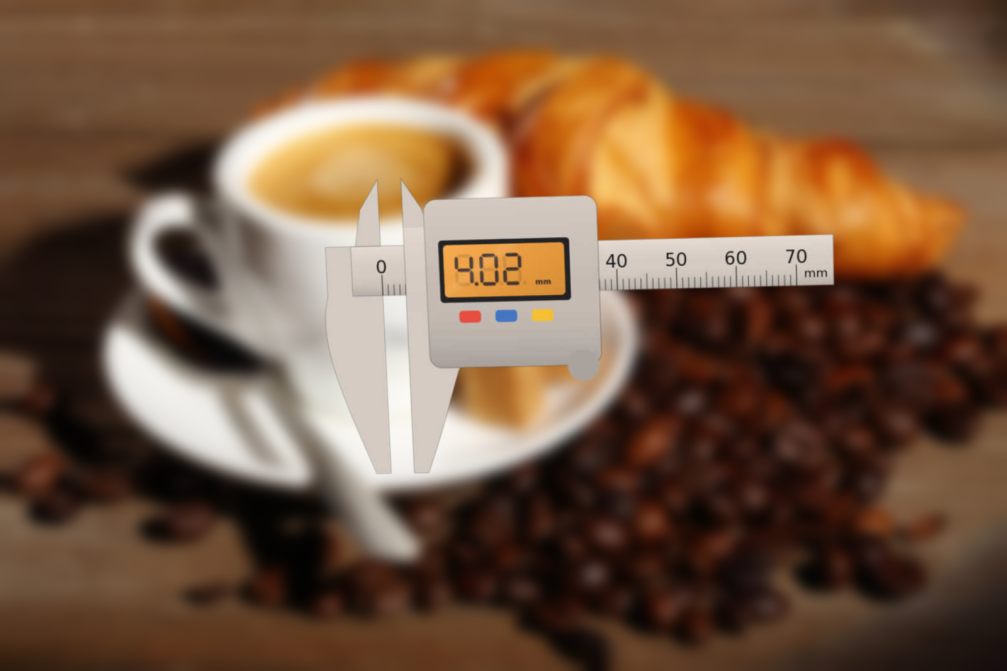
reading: mm 4.02
